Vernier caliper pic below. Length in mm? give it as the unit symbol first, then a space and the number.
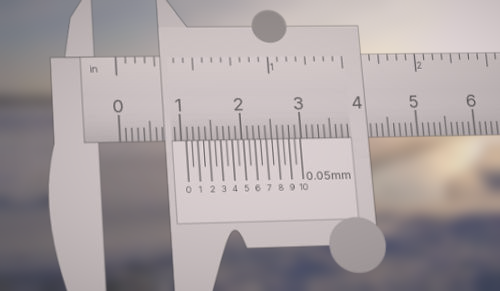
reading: mm 10.8
